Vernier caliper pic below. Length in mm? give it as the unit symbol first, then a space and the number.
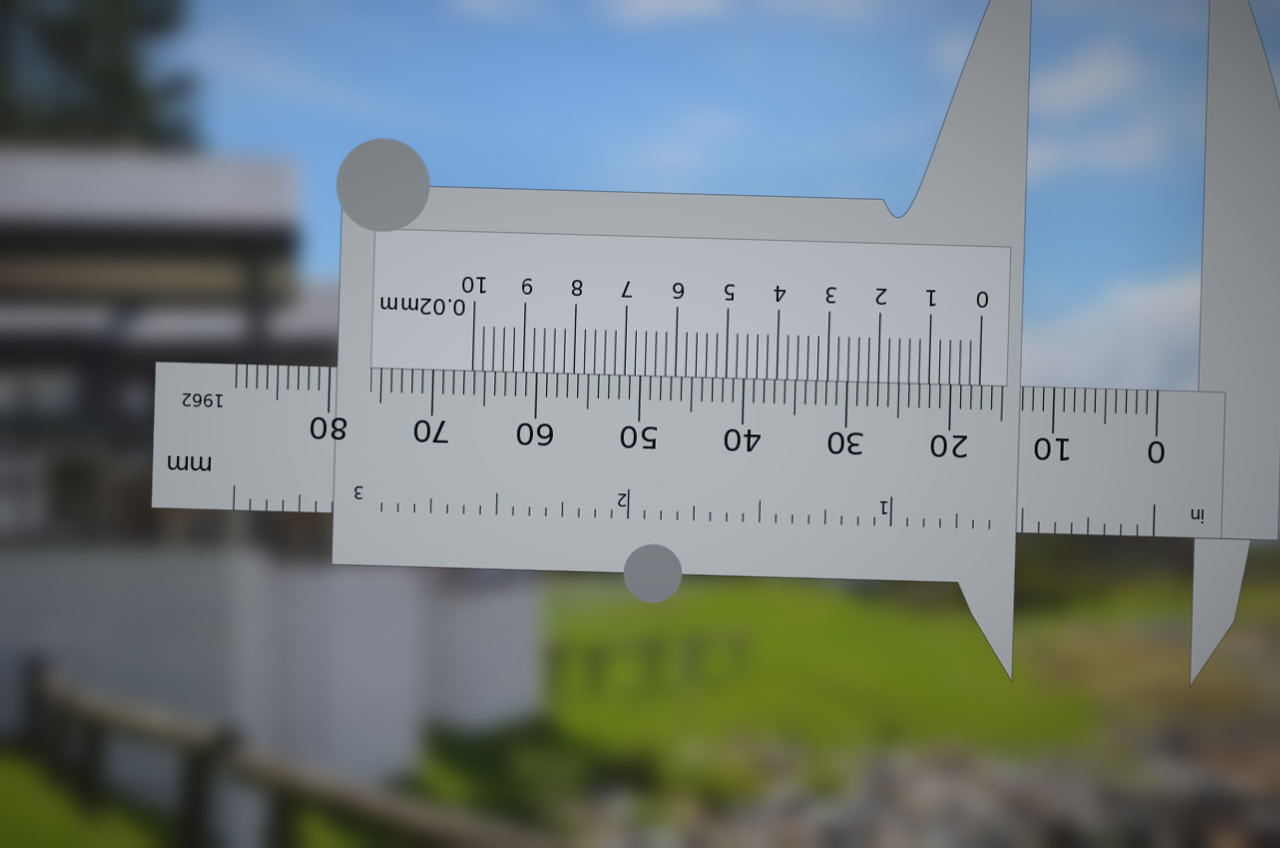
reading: mm 17.2
